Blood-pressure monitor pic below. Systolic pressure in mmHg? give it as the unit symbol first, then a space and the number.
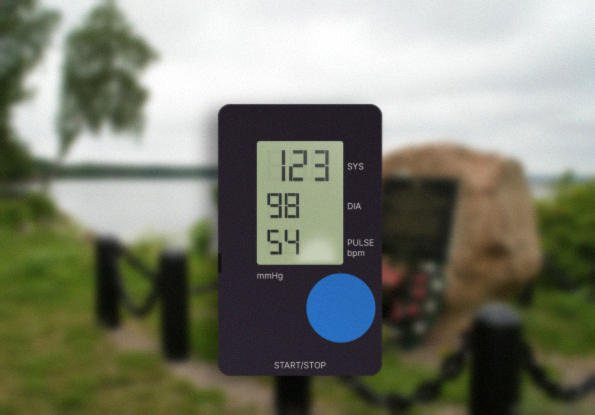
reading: mmHg 123
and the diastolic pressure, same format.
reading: mmHg 98
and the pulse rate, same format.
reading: bpm 54
